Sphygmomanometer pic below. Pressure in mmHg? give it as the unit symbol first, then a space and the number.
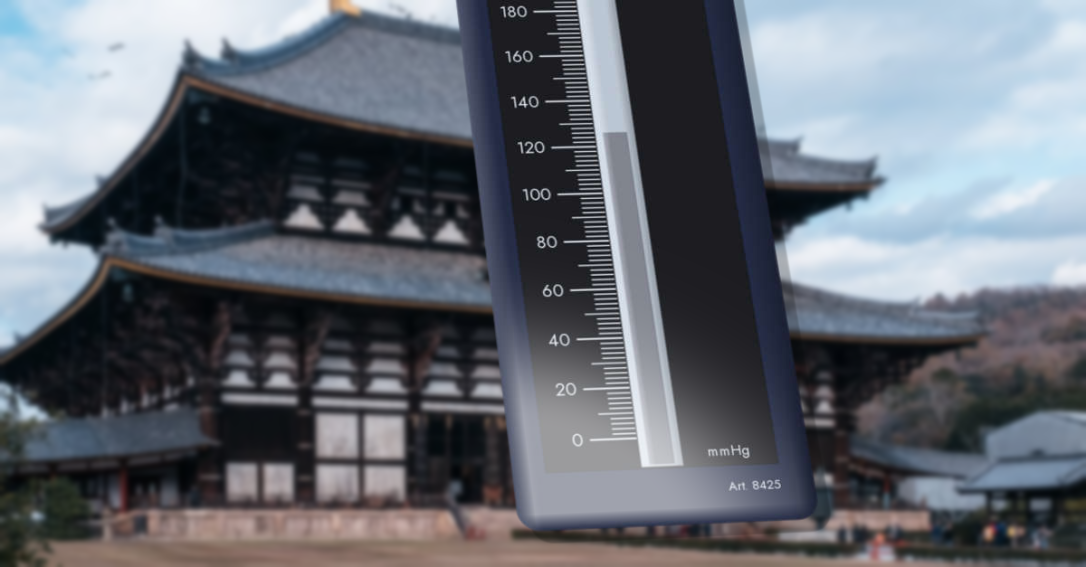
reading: mmHg 126
